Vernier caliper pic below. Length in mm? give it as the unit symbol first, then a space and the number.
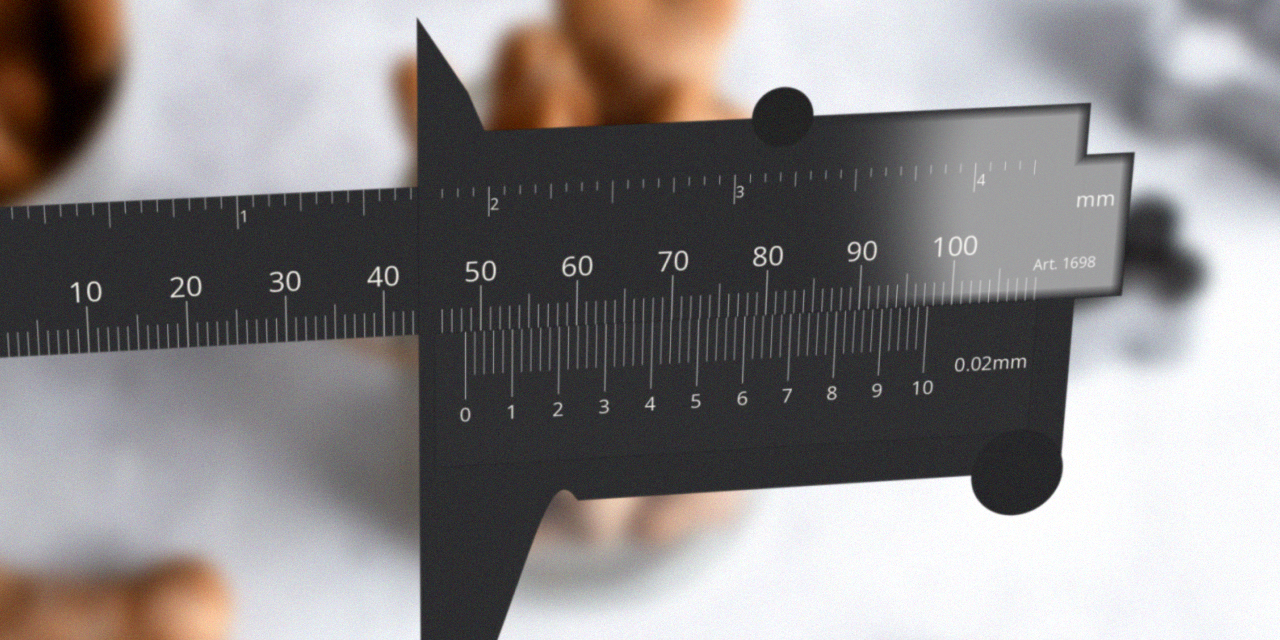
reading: mm 48.4
